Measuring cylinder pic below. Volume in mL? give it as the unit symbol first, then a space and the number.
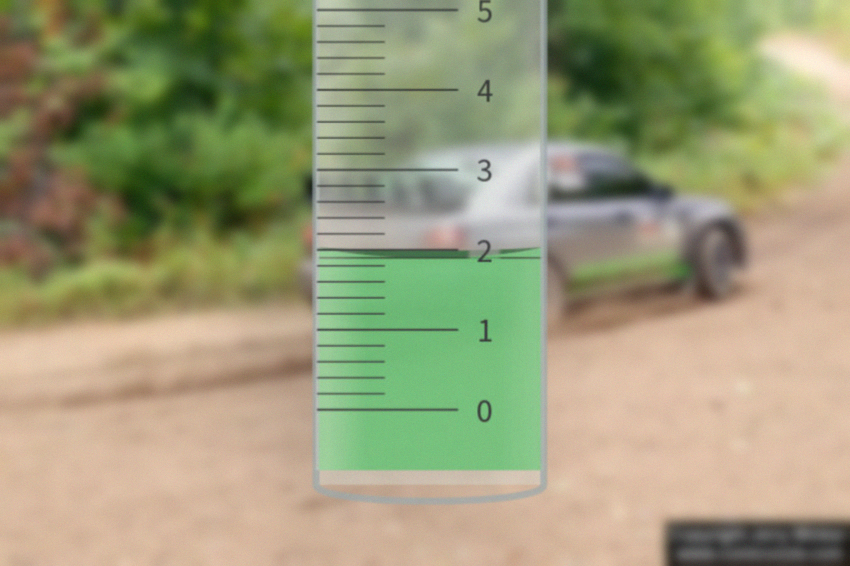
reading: mL 1.9
